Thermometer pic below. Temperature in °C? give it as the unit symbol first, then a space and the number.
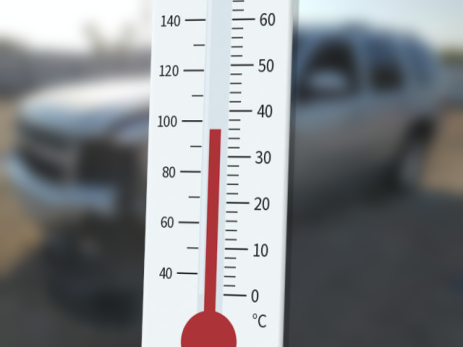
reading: °C 36
